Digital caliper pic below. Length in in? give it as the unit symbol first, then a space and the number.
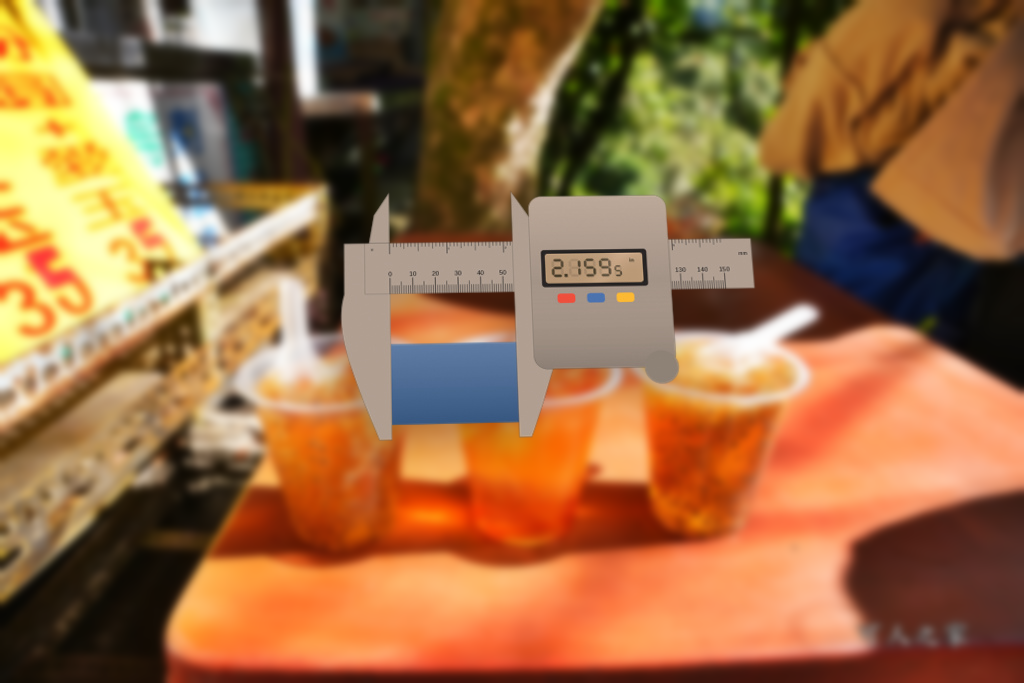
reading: in 2.1595
